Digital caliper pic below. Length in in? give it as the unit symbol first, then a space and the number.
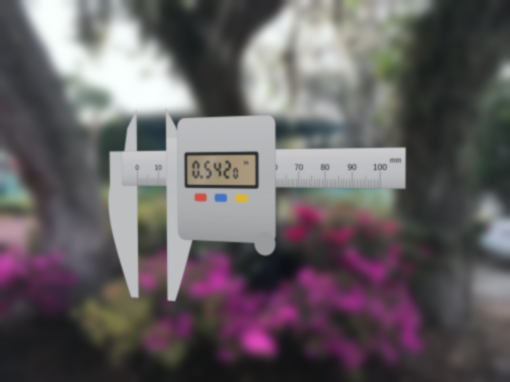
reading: in 0.5420
